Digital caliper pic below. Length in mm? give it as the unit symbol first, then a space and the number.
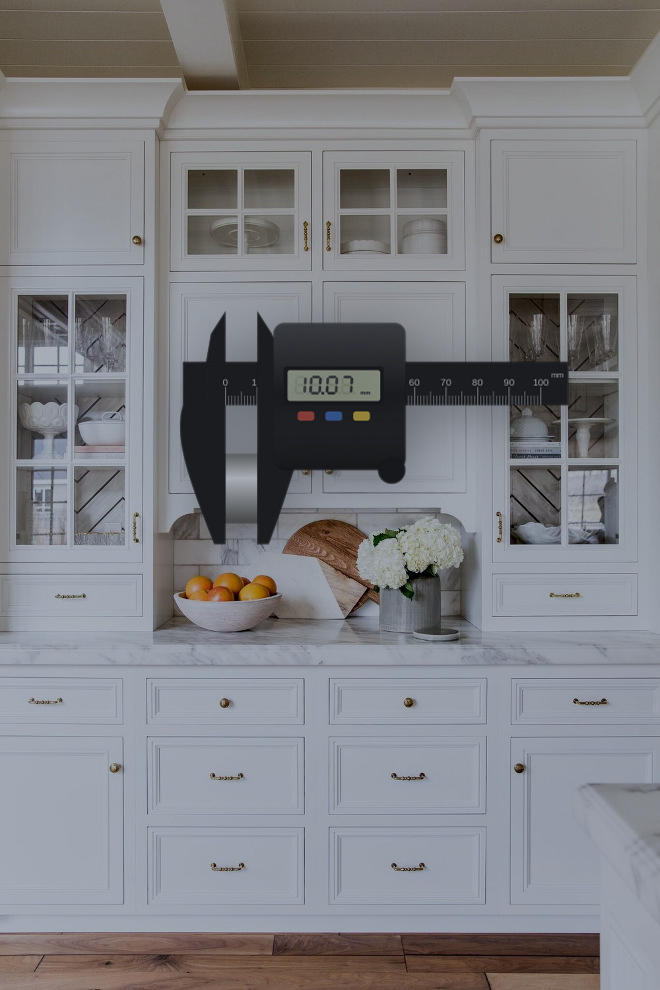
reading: mm 10.07
